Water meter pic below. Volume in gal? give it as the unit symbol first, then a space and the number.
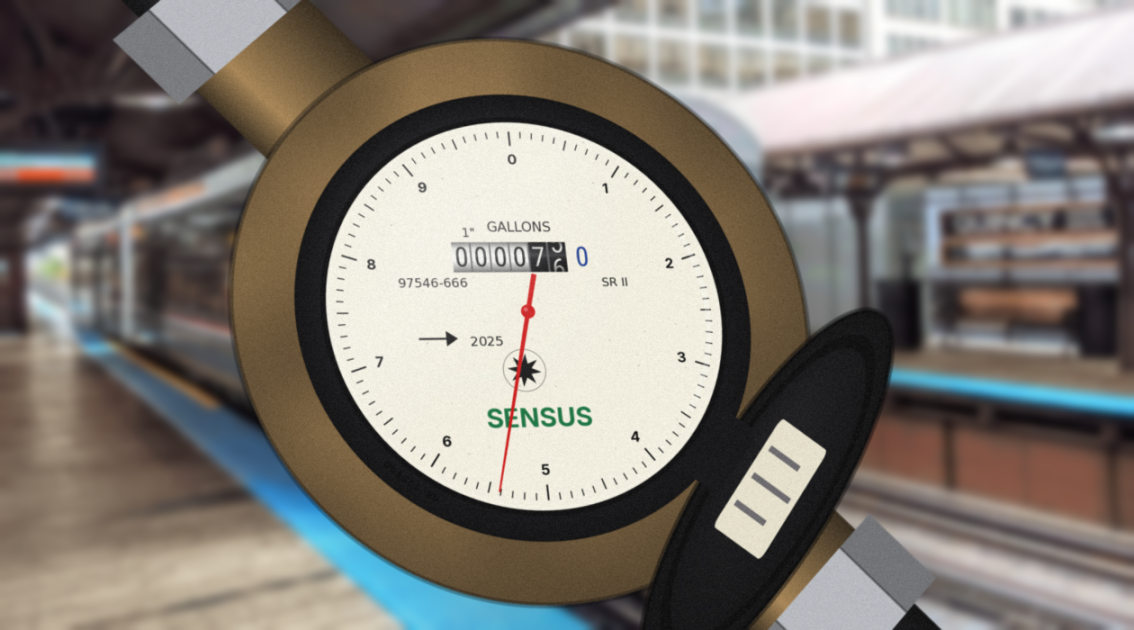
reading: gal 755.4
